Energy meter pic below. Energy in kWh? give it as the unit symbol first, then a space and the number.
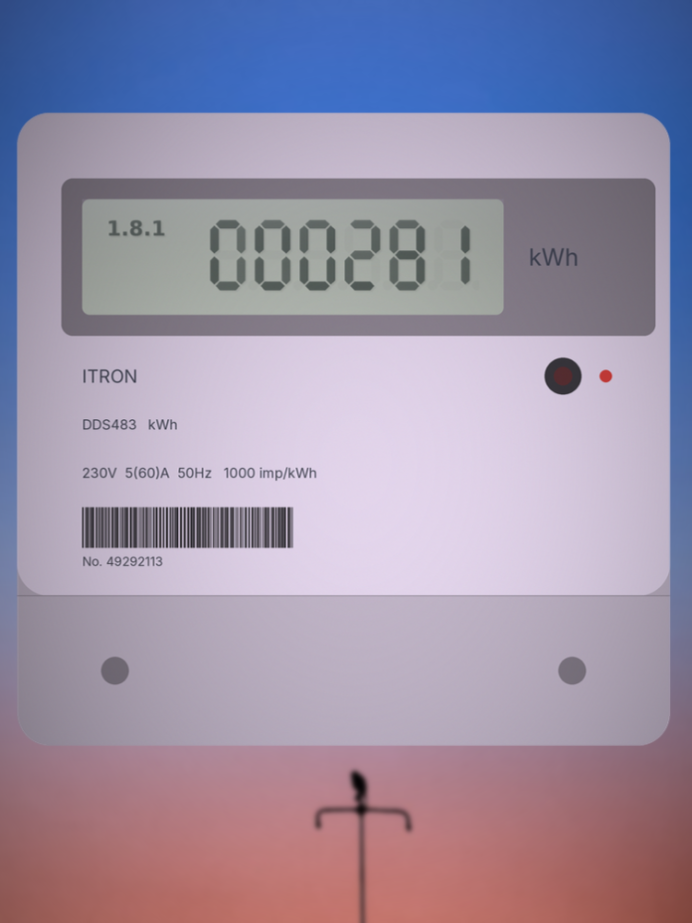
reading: kWh 281
